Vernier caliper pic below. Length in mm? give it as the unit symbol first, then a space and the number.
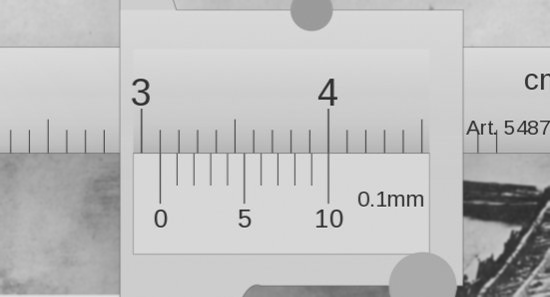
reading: mm 31.0
